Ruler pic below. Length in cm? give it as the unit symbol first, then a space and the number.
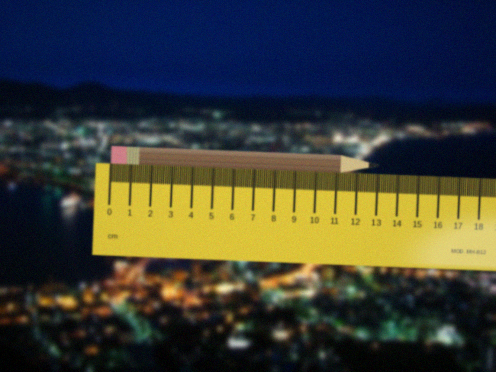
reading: cm 13
